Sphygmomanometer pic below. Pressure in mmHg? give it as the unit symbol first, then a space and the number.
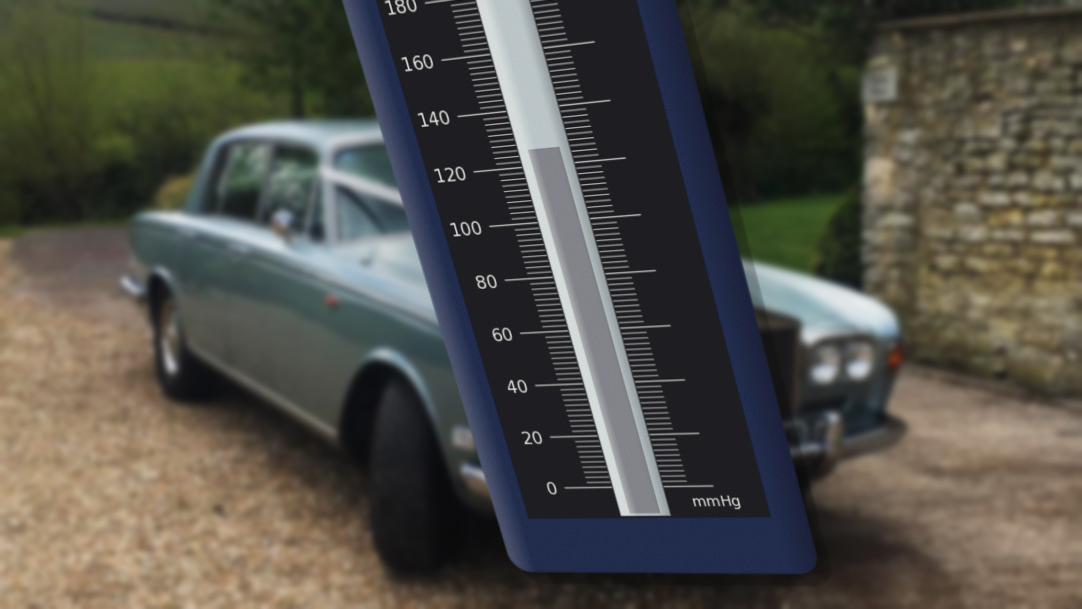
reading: mmHg 126
